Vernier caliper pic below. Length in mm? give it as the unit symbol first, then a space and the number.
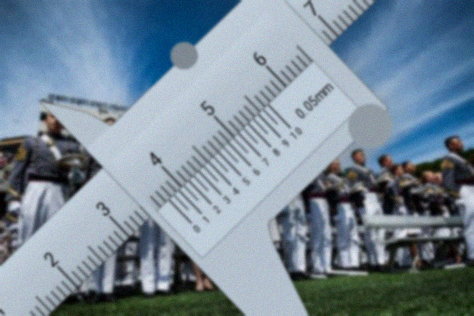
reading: mm 37.5
